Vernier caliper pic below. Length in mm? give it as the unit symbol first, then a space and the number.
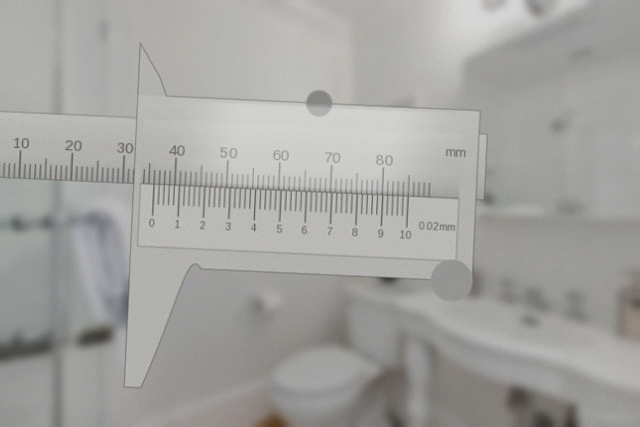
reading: mm 36.0
